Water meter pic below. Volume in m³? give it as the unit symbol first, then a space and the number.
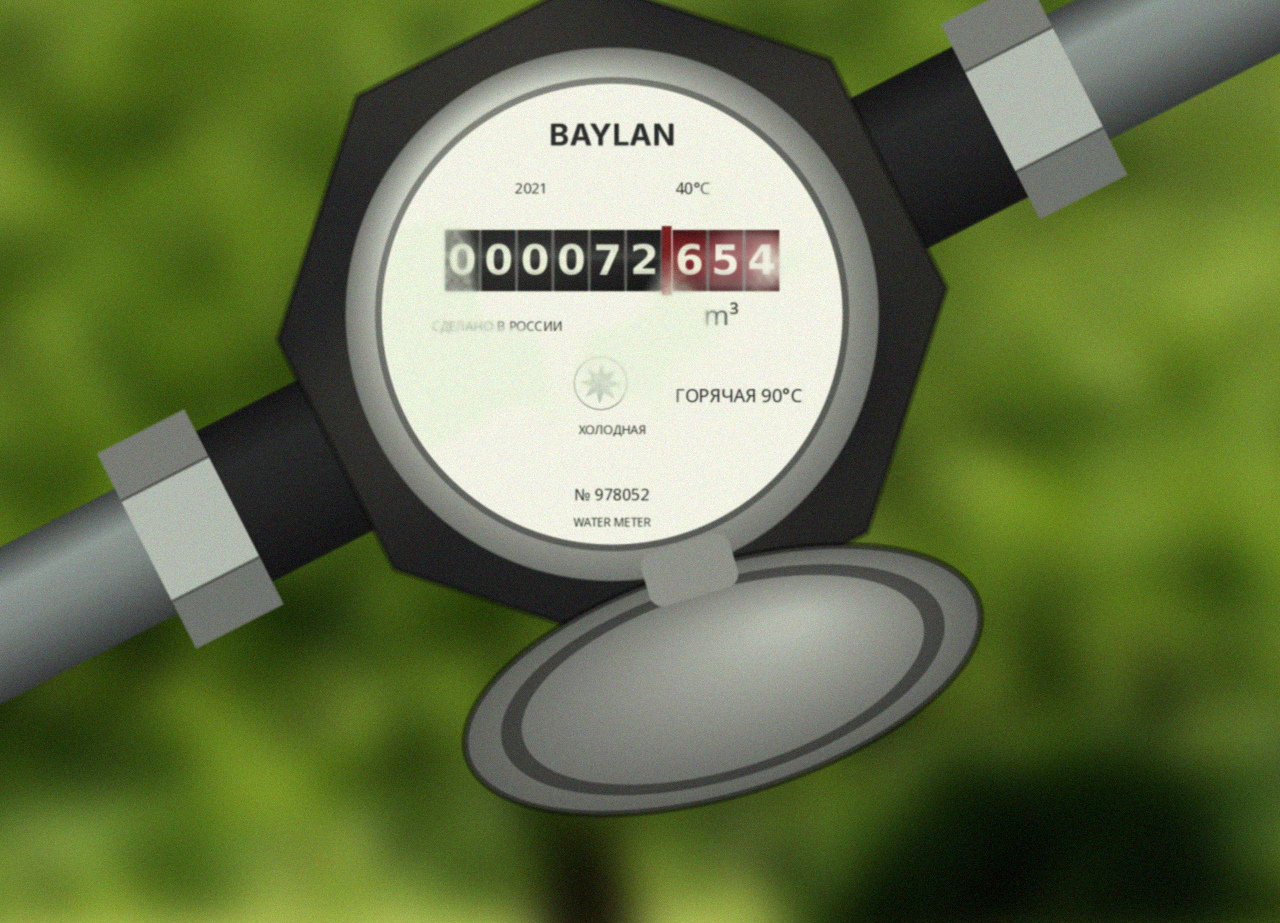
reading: m³ 72.654
